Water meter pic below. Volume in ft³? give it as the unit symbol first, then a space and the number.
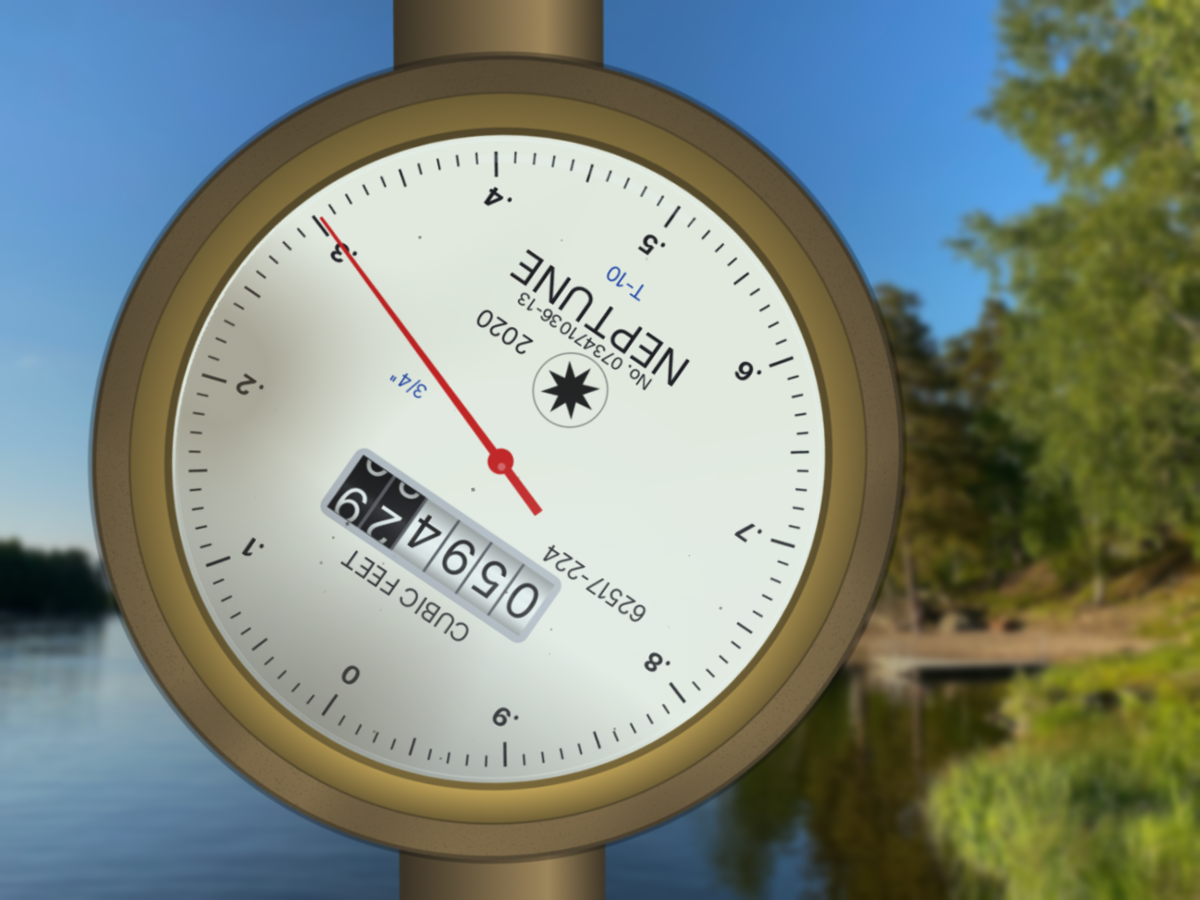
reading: ft³ 59429.30
